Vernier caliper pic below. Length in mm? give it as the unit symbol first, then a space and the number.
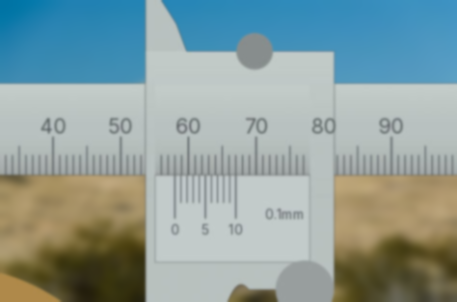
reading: mm 58.0
